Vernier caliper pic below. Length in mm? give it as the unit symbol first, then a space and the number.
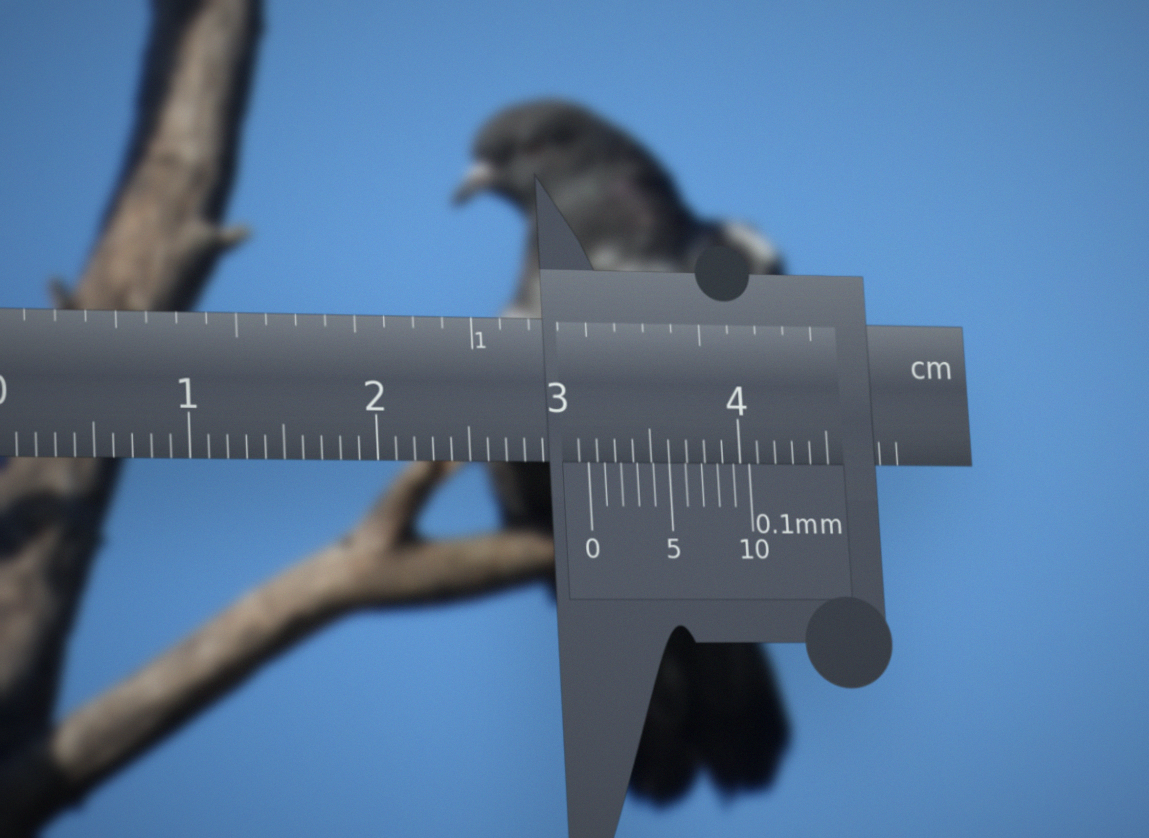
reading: mm 31.5
